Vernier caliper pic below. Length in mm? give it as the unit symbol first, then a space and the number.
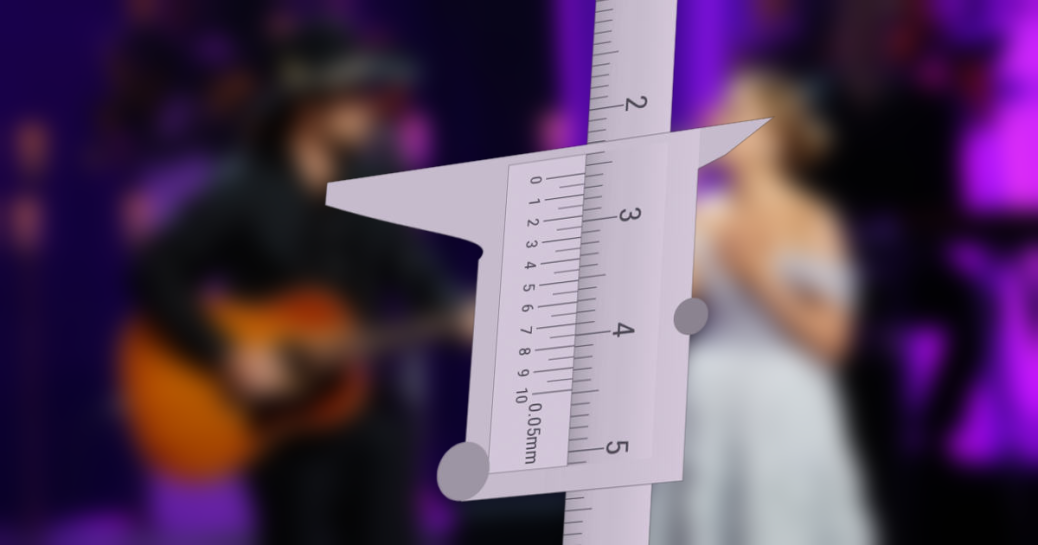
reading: mm 25.7
